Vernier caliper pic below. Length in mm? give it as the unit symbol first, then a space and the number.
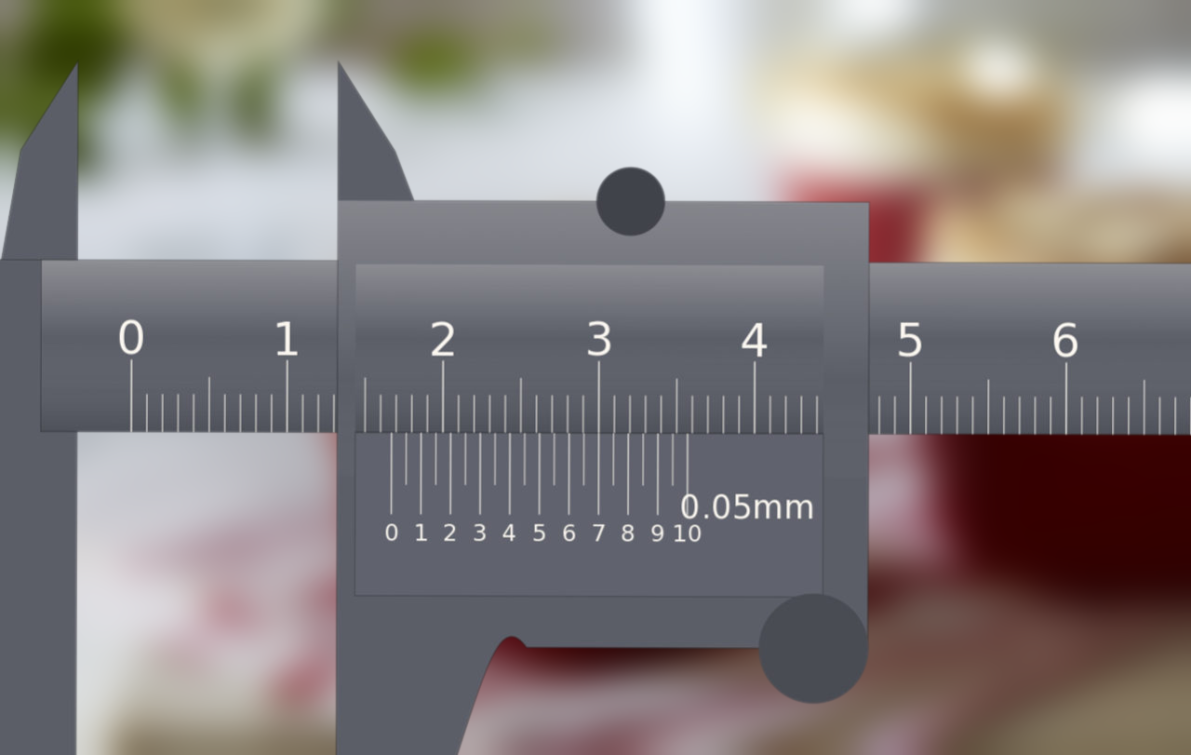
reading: mm 16.7
